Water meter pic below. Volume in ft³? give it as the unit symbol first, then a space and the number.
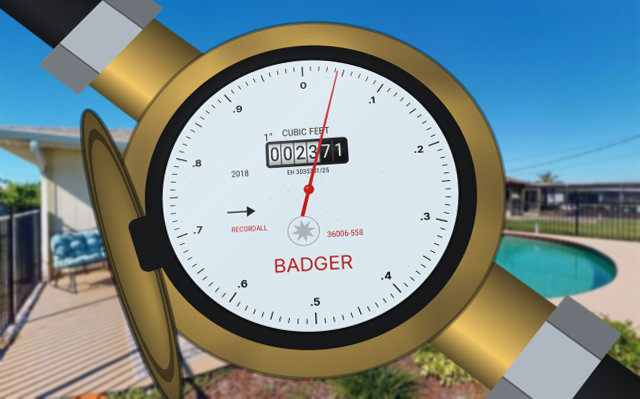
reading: ft³ 2371.04
